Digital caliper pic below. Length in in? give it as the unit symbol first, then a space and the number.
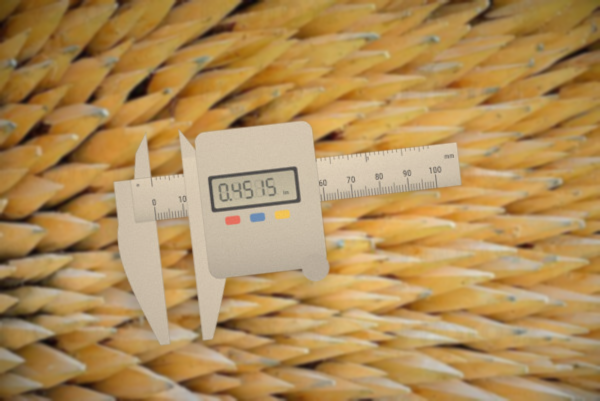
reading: in 0.4515
